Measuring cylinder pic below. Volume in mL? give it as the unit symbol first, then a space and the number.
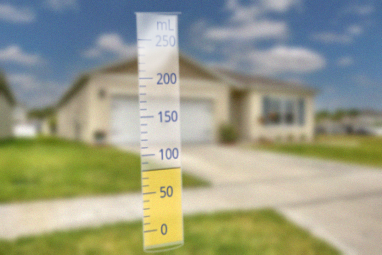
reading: mL 80
